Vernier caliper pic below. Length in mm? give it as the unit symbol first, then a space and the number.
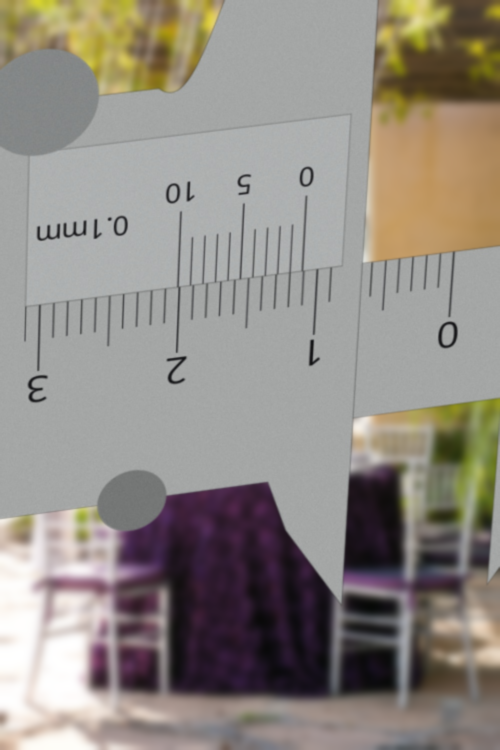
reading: mm 11.1
